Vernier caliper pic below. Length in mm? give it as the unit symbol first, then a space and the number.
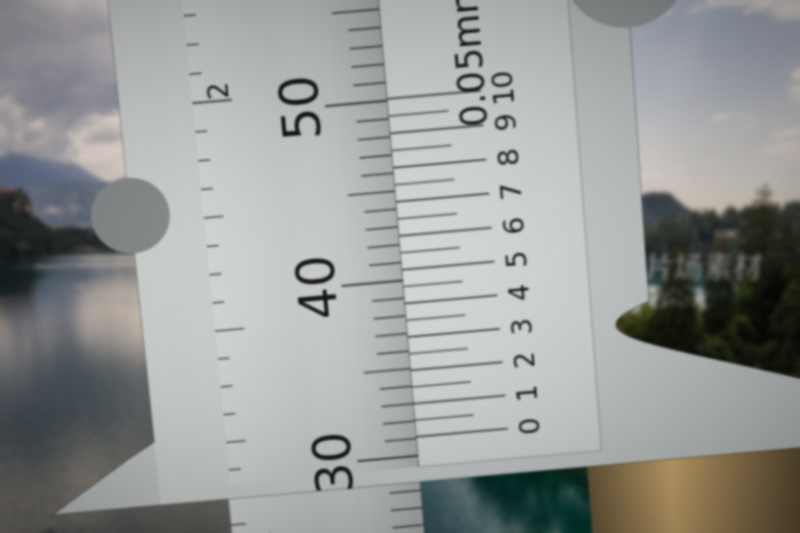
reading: mm 31.1
